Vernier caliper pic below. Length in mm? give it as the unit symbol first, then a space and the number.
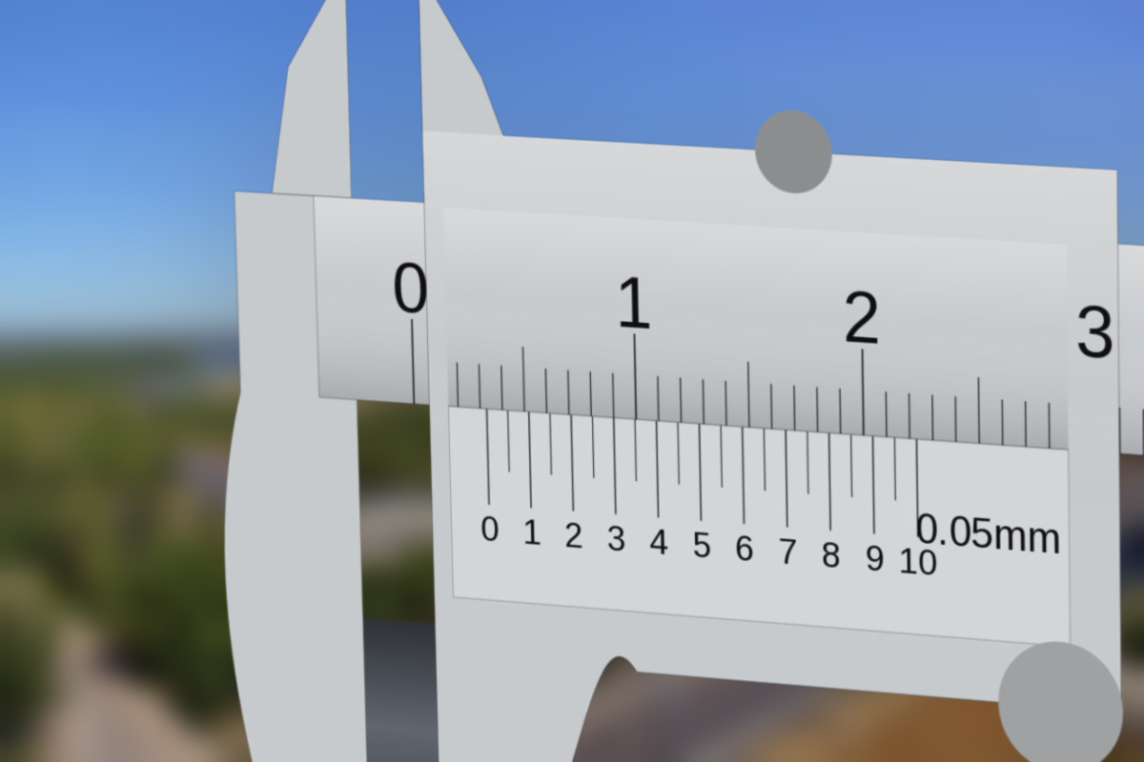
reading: mm 3.3
